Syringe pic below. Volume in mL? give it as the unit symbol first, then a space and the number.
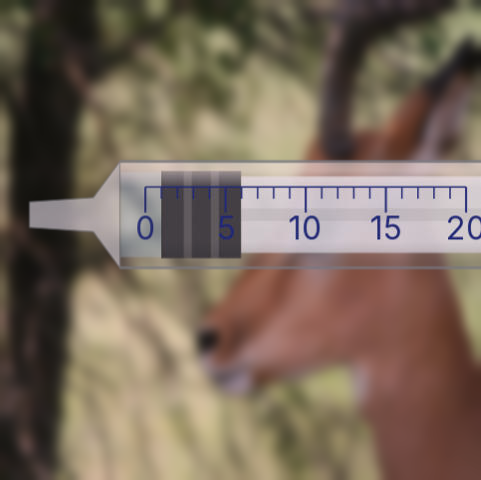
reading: mL 1
